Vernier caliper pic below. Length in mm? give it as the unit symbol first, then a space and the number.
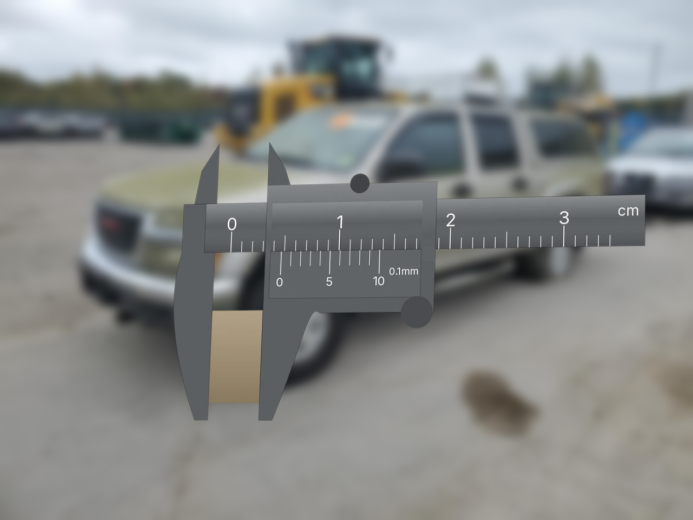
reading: mm 4.7
